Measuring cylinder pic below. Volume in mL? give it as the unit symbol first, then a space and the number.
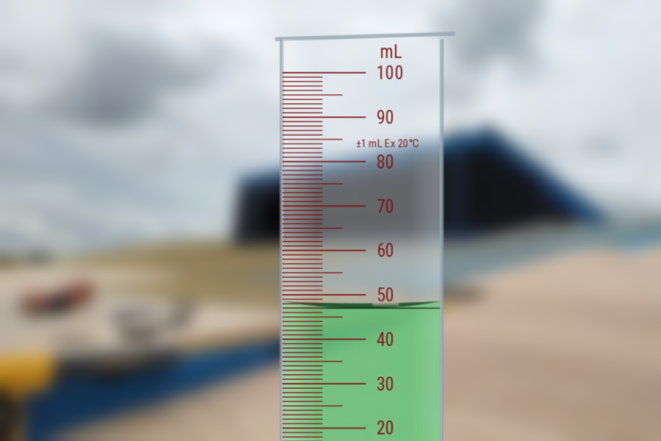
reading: mL 47
